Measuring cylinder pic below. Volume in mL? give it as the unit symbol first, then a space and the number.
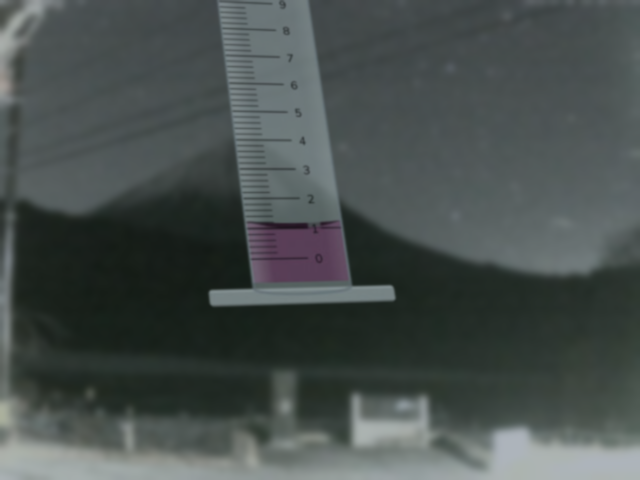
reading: mL 1
